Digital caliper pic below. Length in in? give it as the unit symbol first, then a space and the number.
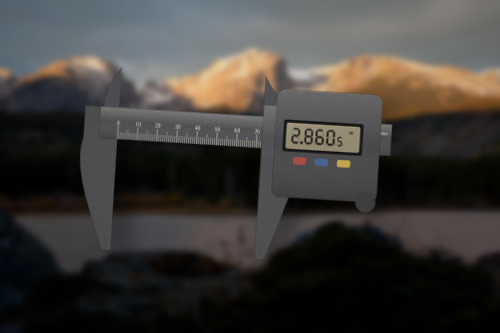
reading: in 2.8605
